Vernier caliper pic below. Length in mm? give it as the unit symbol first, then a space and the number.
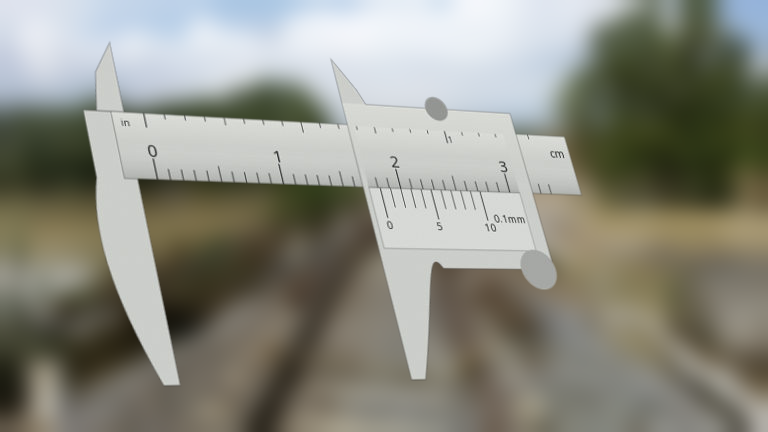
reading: mm 18.2
